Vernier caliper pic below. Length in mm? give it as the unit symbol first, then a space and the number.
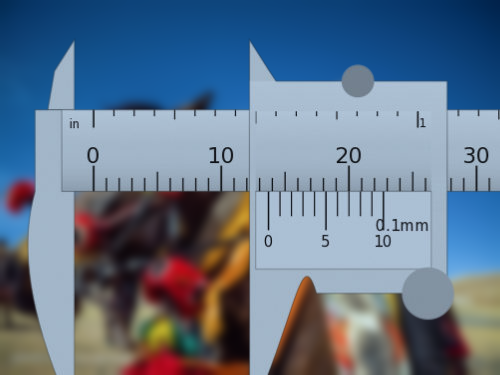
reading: mm 13.7
